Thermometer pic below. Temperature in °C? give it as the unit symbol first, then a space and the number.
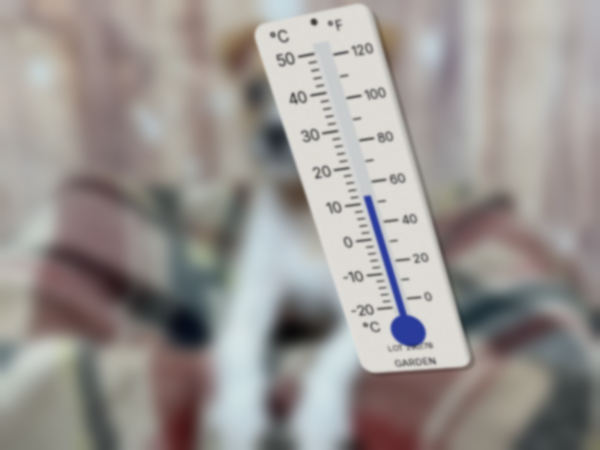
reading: °C 12
